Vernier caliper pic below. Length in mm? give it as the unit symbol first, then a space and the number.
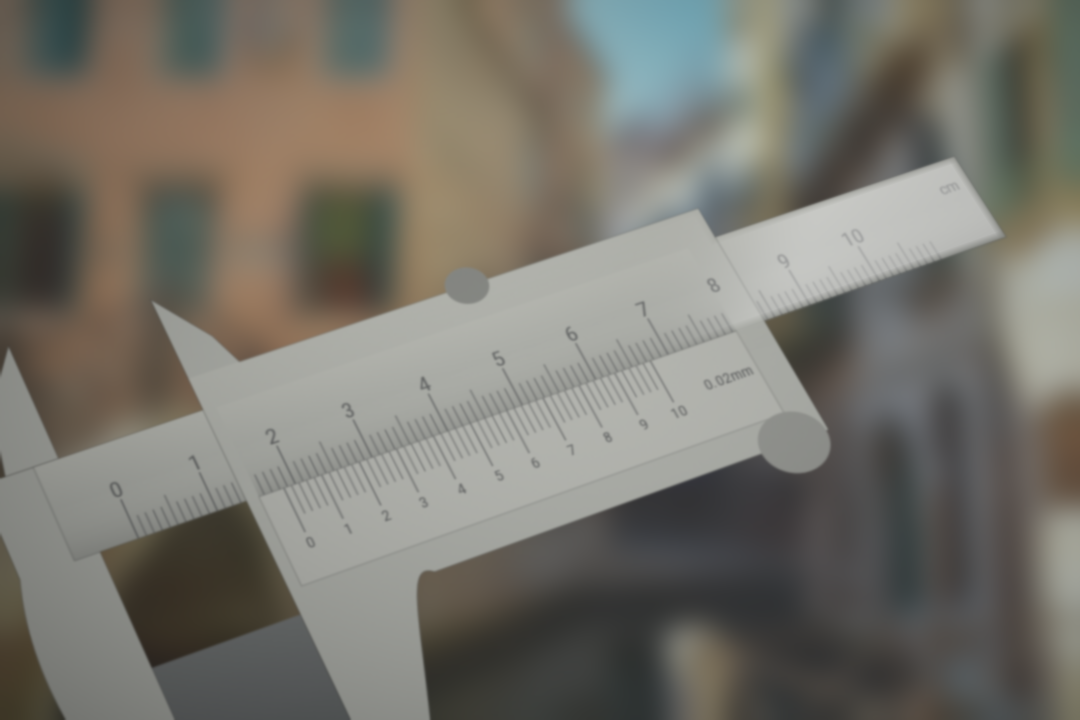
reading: mm 18.5
